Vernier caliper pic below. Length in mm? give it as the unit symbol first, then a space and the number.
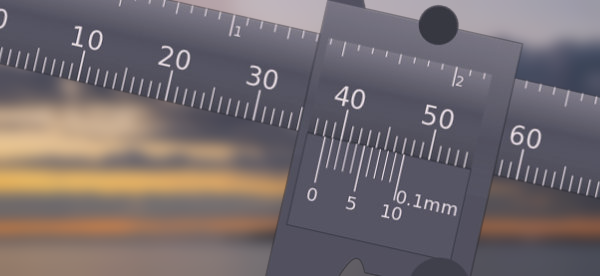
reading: mm 38.2
